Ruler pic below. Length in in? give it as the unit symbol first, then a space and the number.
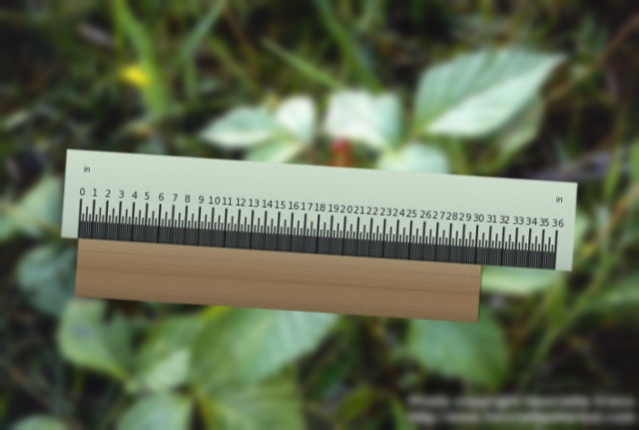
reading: in 30.5
